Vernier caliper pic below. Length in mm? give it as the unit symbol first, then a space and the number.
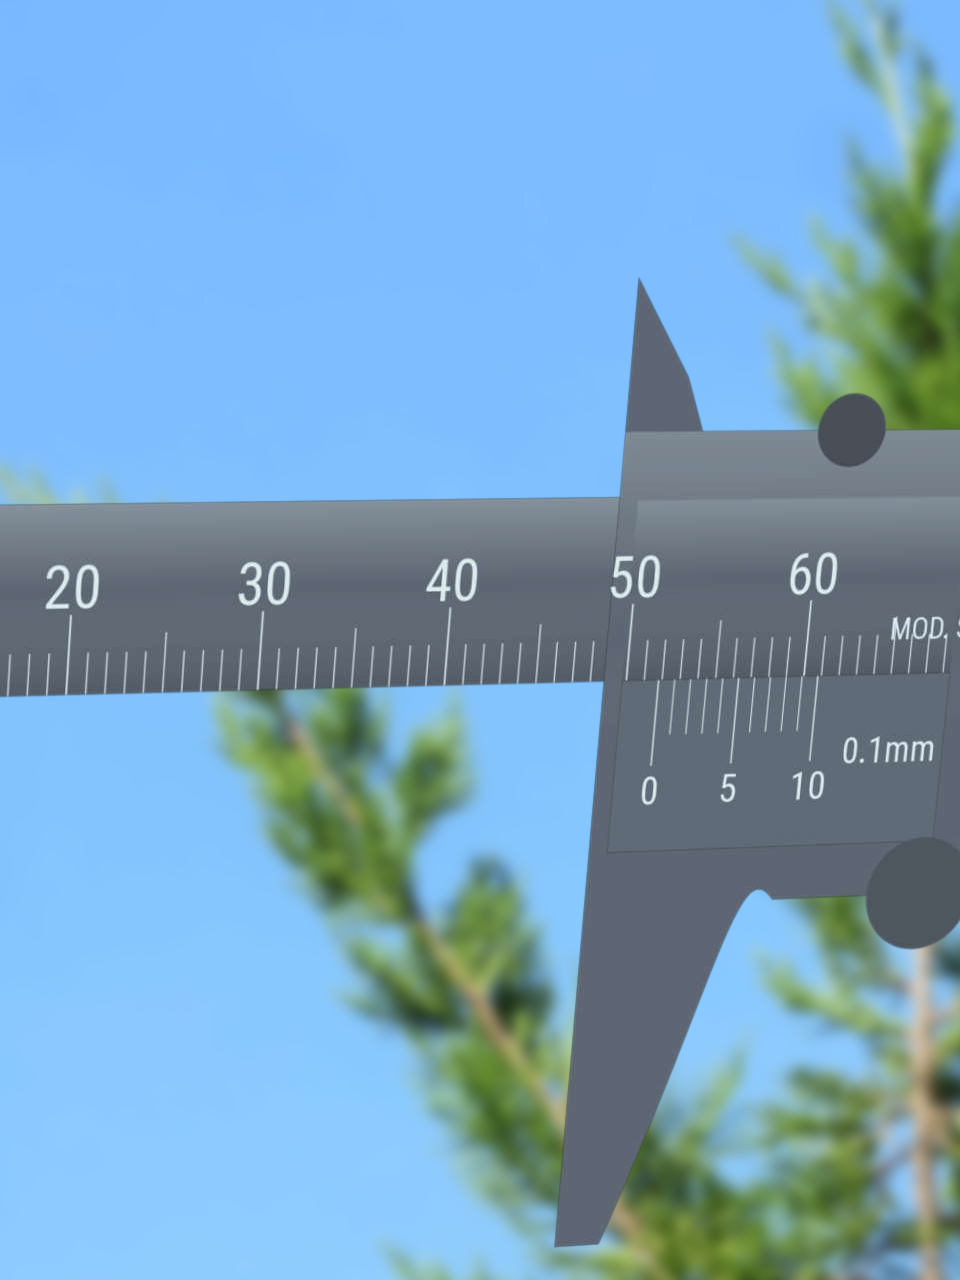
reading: mm 51.8
